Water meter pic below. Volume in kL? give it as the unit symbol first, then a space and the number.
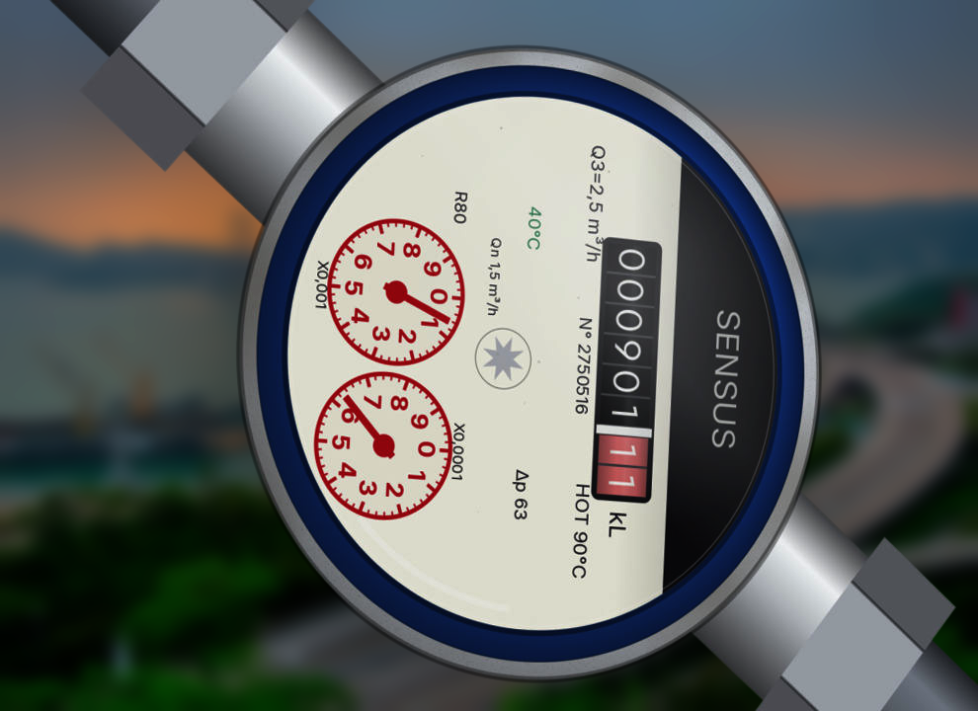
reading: kL 901.1106
